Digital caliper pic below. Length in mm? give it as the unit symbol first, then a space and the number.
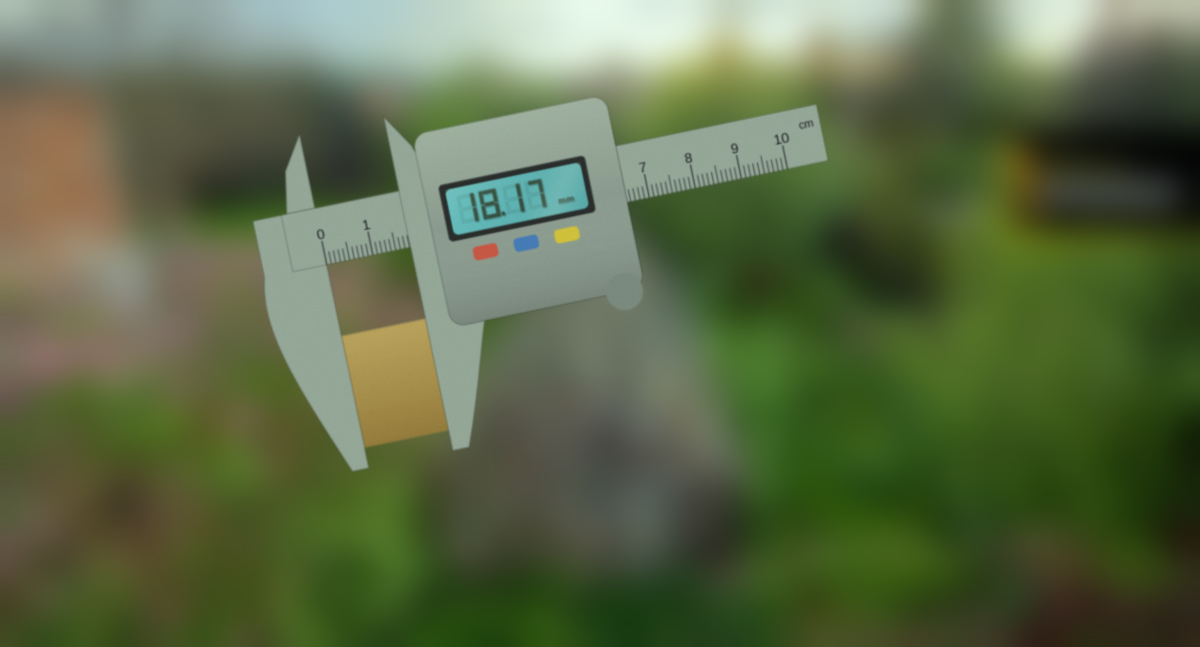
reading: mm 18.17
